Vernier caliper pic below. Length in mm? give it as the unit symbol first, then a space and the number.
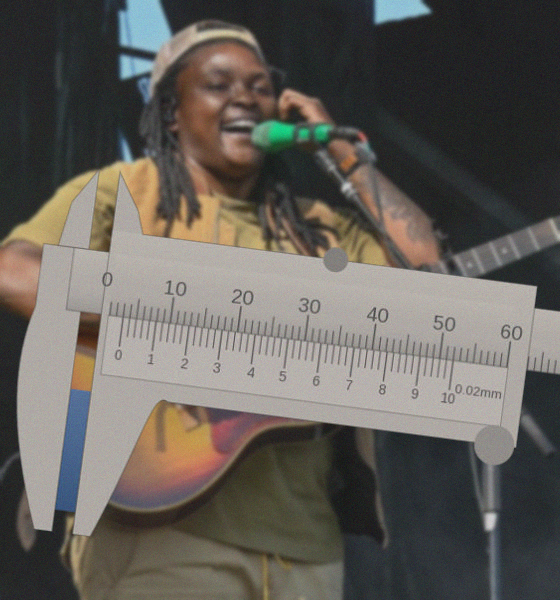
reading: mm 3.0
